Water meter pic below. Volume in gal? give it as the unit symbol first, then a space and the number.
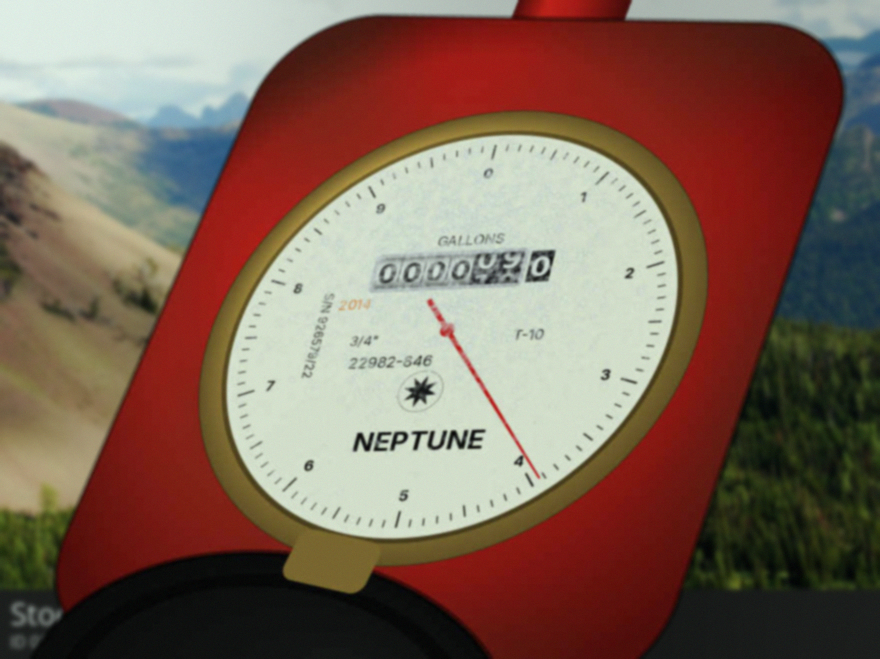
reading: gal 93.9
